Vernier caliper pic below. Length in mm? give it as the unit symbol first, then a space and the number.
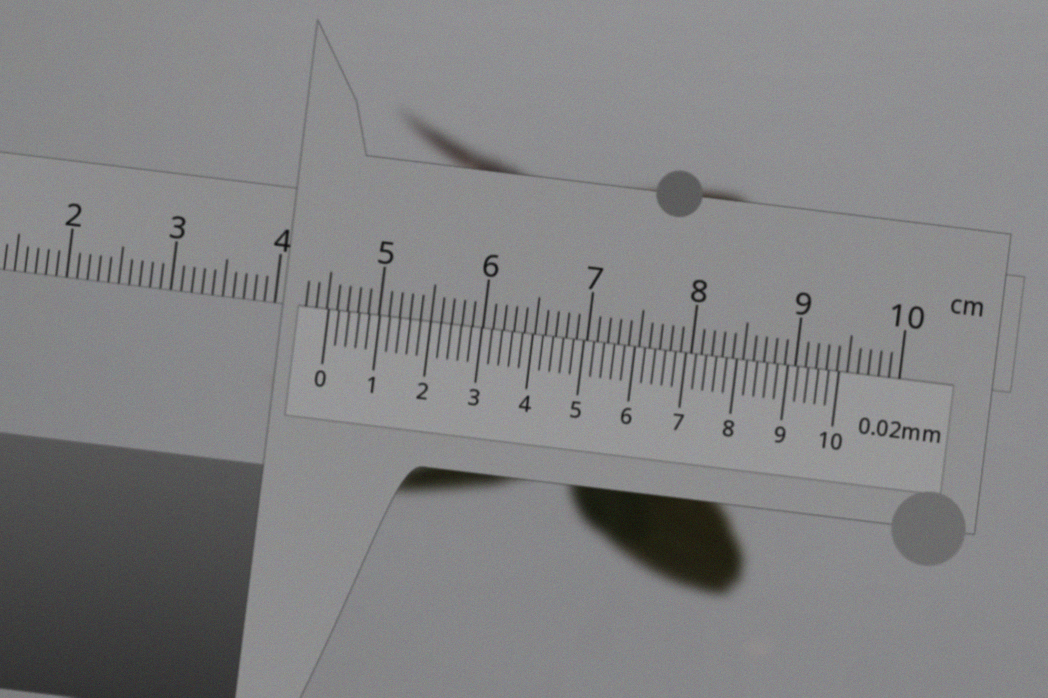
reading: mm 45.2
